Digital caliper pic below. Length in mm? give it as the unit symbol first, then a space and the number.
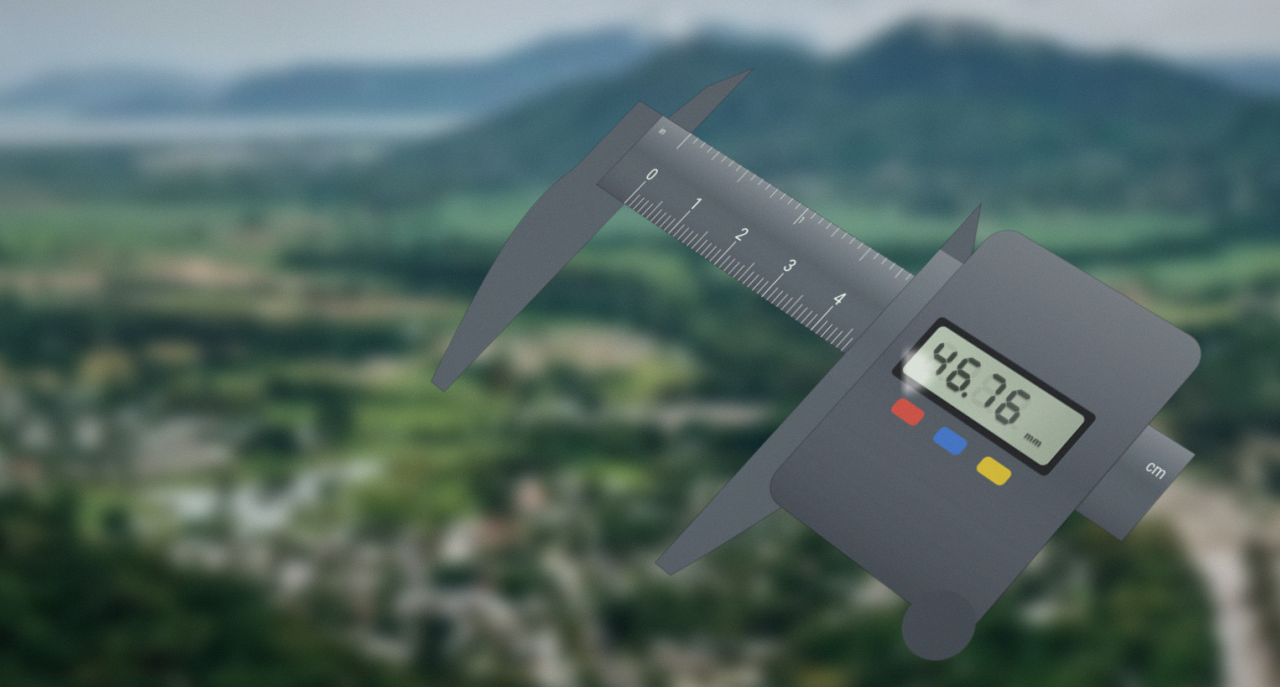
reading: mm 46.76
